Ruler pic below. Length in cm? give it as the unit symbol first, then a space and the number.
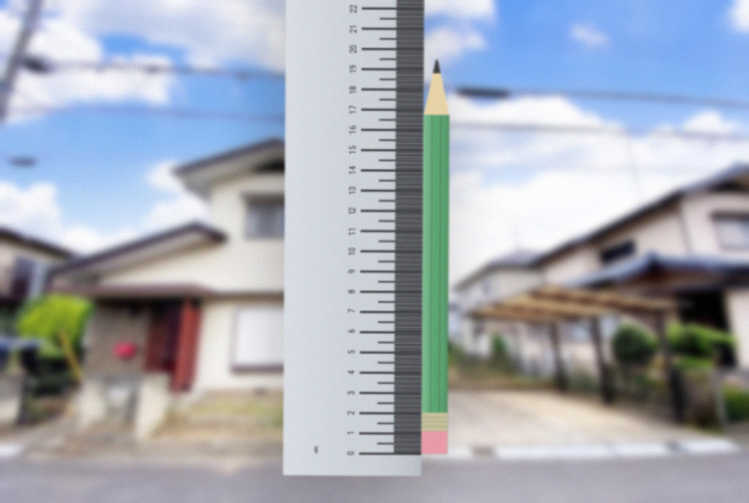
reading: cm 19.5
